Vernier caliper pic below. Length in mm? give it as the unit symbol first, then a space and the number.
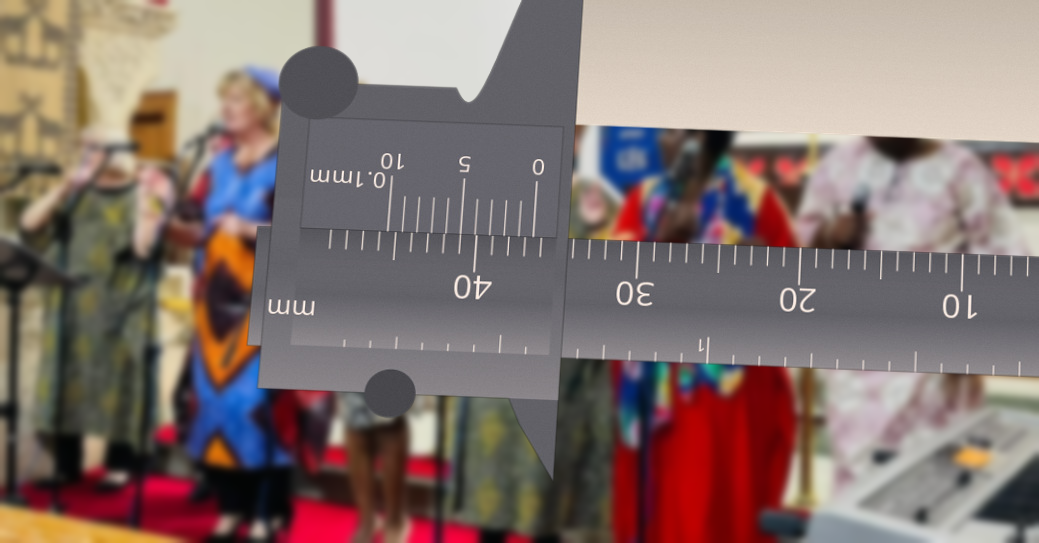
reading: mm 36.5
